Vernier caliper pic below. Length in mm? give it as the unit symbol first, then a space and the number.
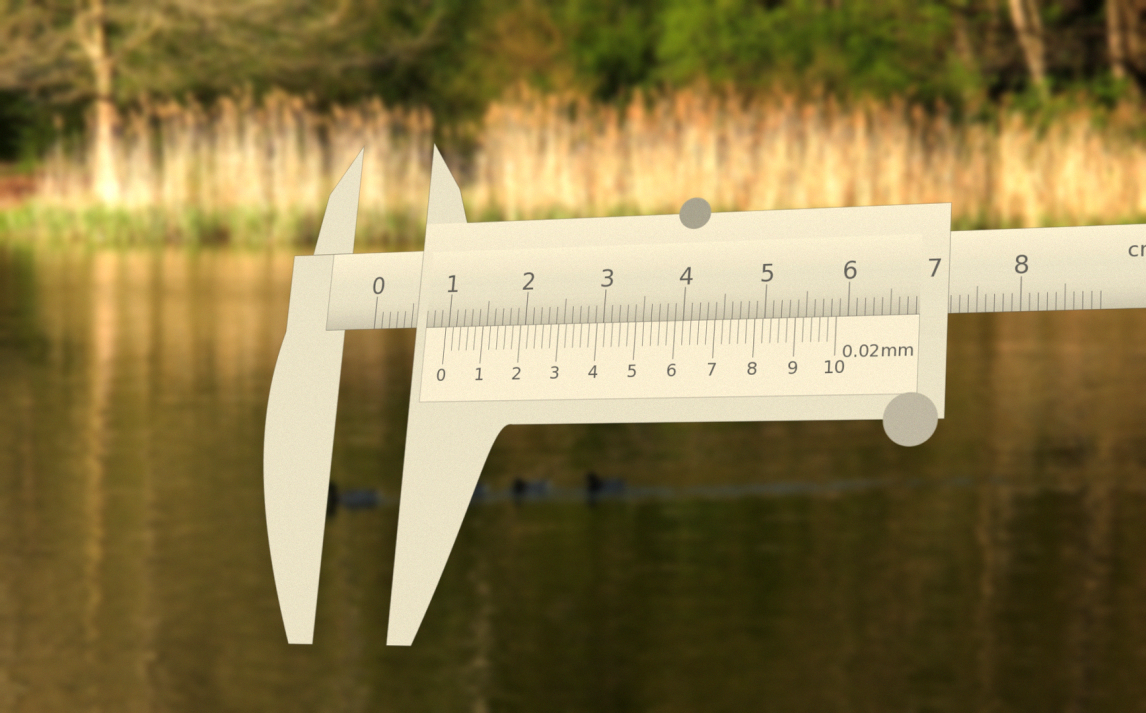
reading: mm 9.6
